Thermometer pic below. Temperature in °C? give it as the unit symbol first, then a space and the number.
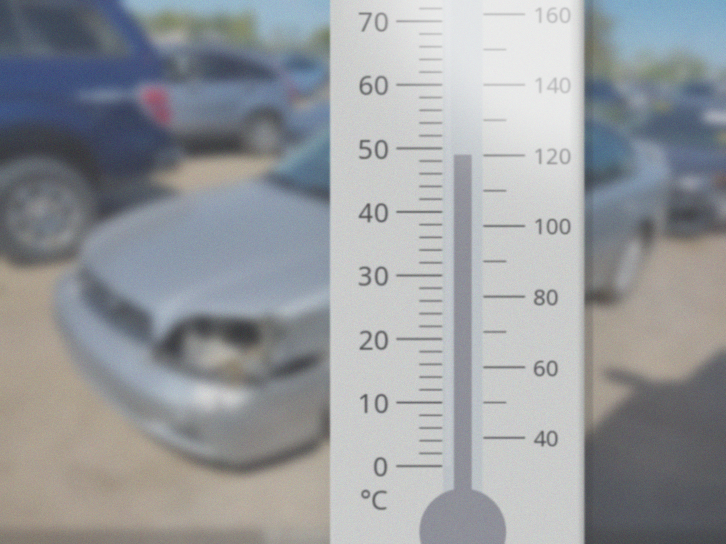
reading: °C 49
